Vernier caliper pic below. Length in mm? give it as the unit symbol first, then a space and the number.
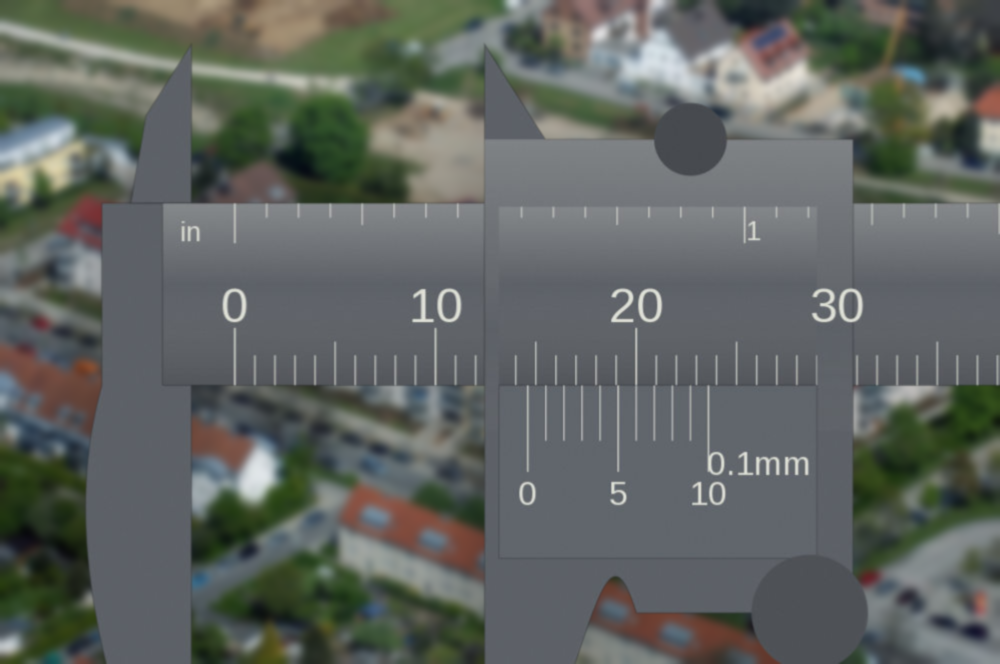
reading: mm 14.6
